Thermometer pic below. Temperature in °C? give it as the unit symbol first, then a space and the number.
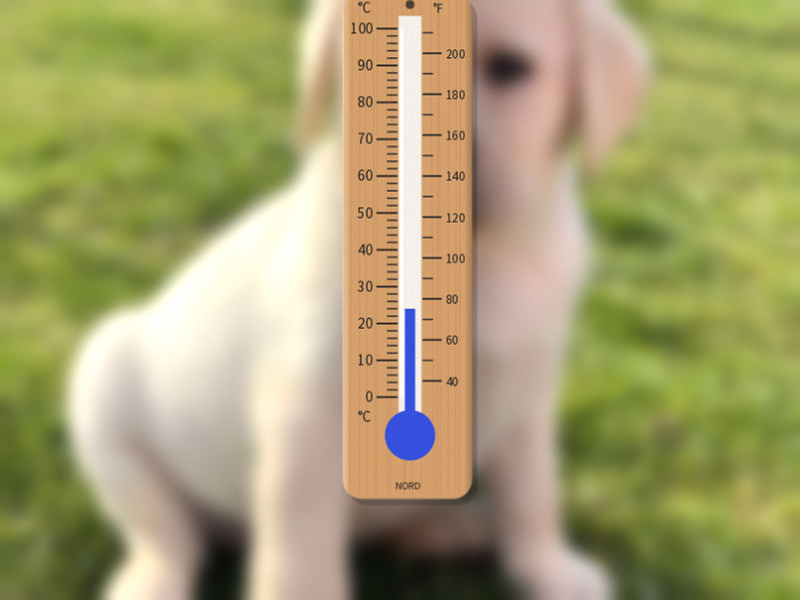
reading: °C 24
